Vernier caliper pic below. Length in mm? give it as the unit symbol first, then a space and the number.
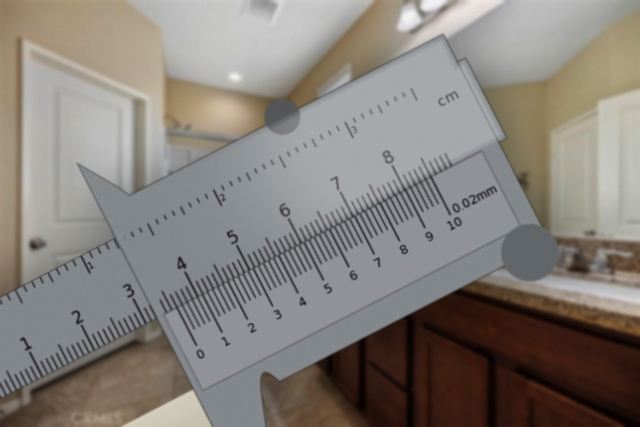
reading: mm 36.0
